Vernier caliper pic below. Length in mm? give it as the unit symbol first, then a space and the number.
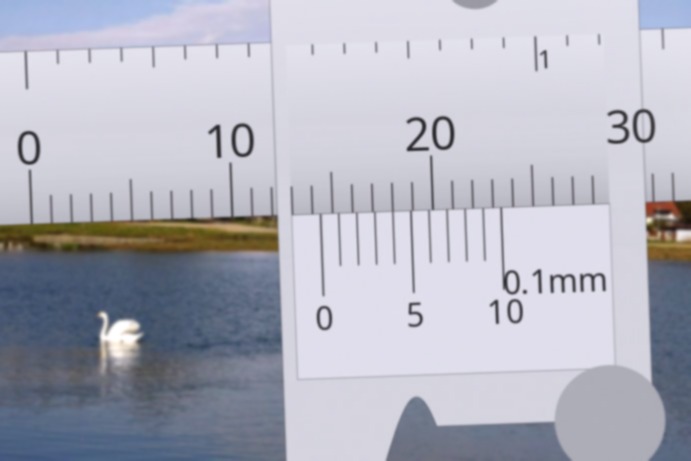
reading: mm 14.4
